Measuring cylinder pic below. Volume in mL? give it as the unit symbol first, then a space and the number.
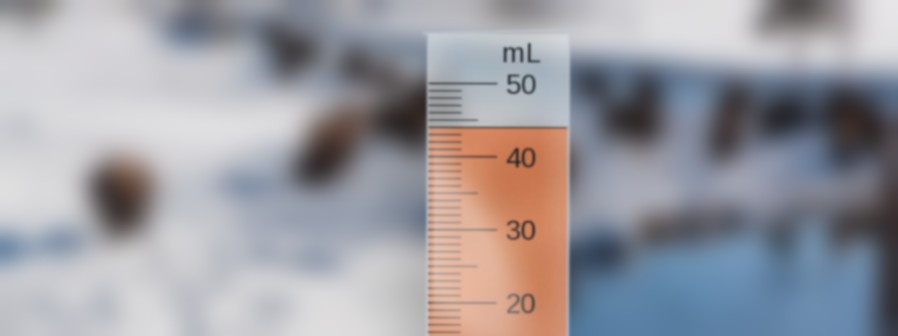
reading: mL 44
